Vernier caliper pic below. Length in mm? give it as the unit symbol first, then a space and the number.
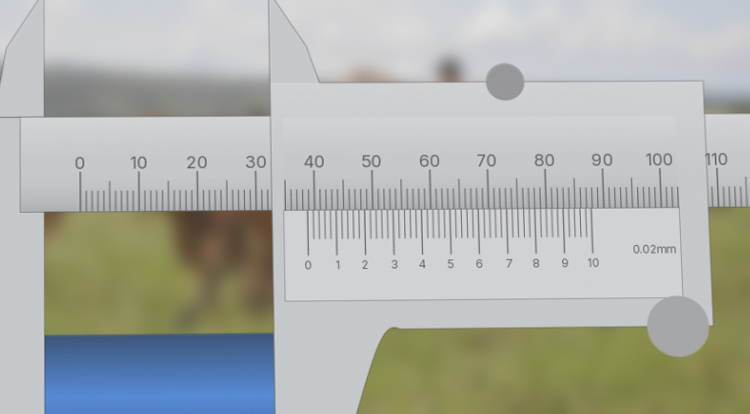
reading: mm 38.8
